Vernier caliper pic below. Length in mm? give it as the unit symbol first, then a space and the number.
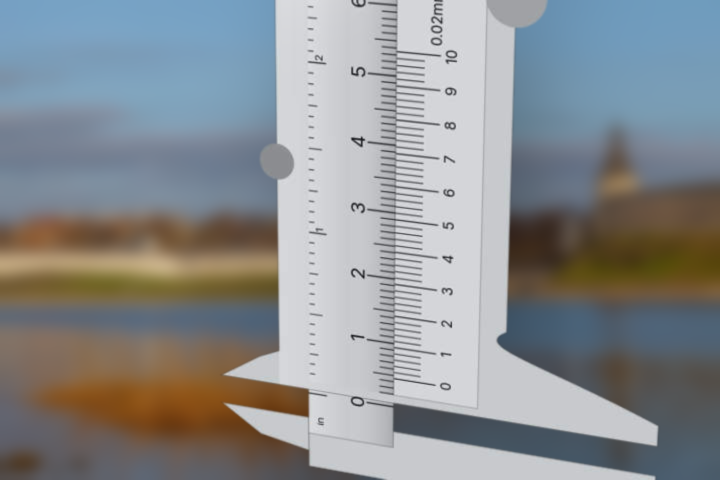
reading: mm 4.5
